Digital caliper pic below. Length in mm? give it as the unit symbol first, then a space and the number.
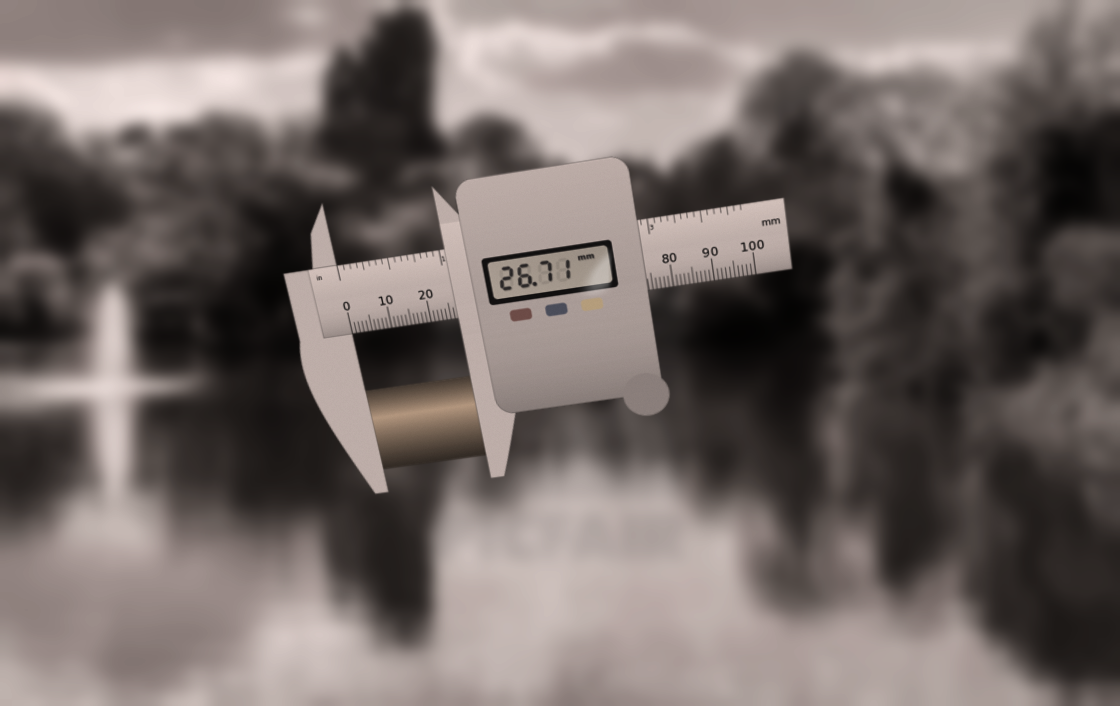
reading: mm 26.71
